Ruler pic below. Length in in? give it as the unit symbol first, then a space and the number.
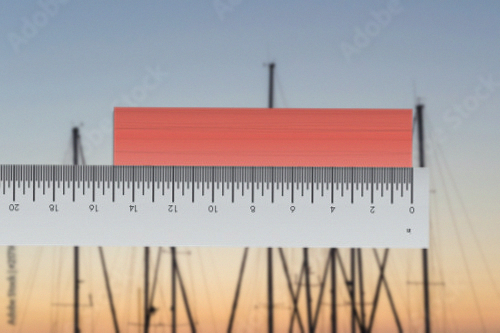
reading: in 15
